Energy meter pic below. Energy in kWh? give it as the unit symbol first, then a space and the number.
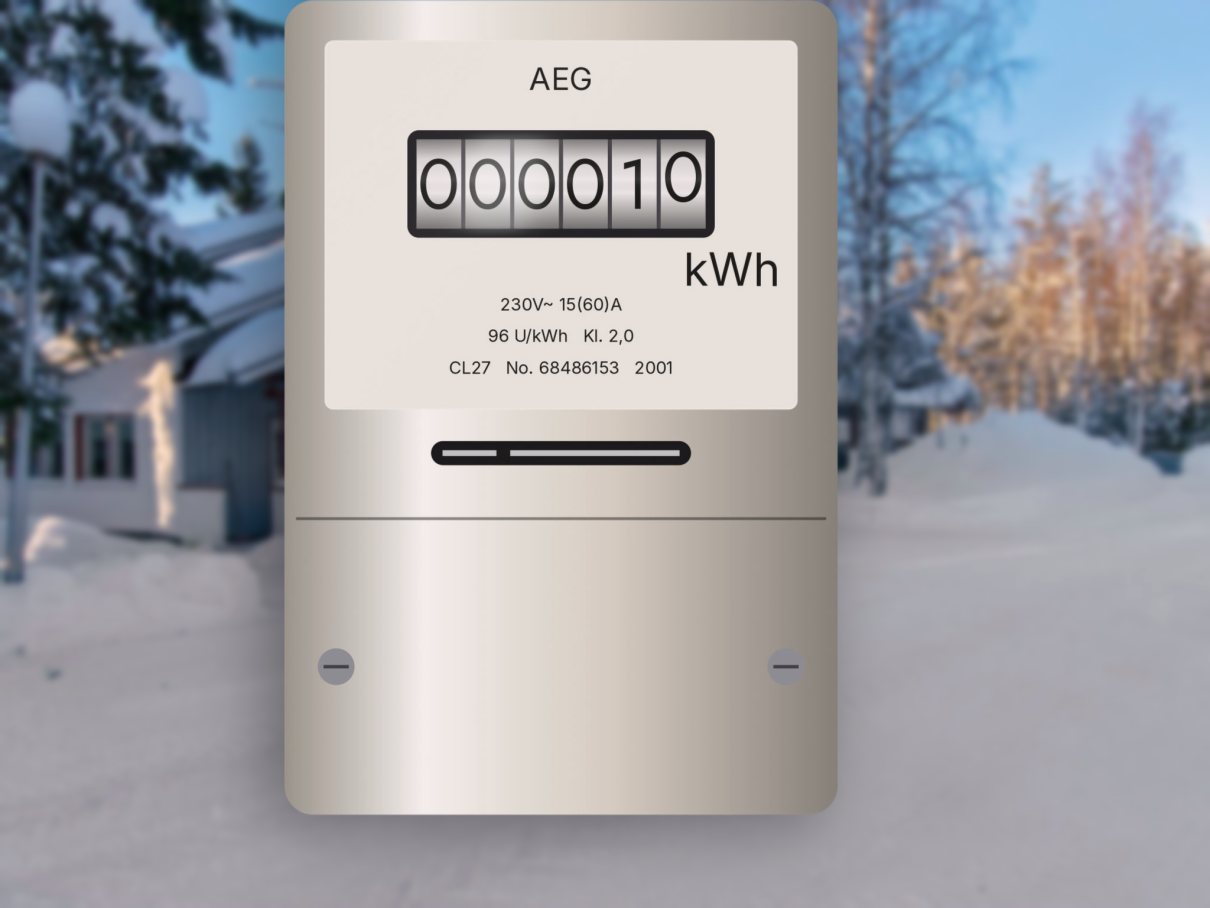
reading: kWh 10
